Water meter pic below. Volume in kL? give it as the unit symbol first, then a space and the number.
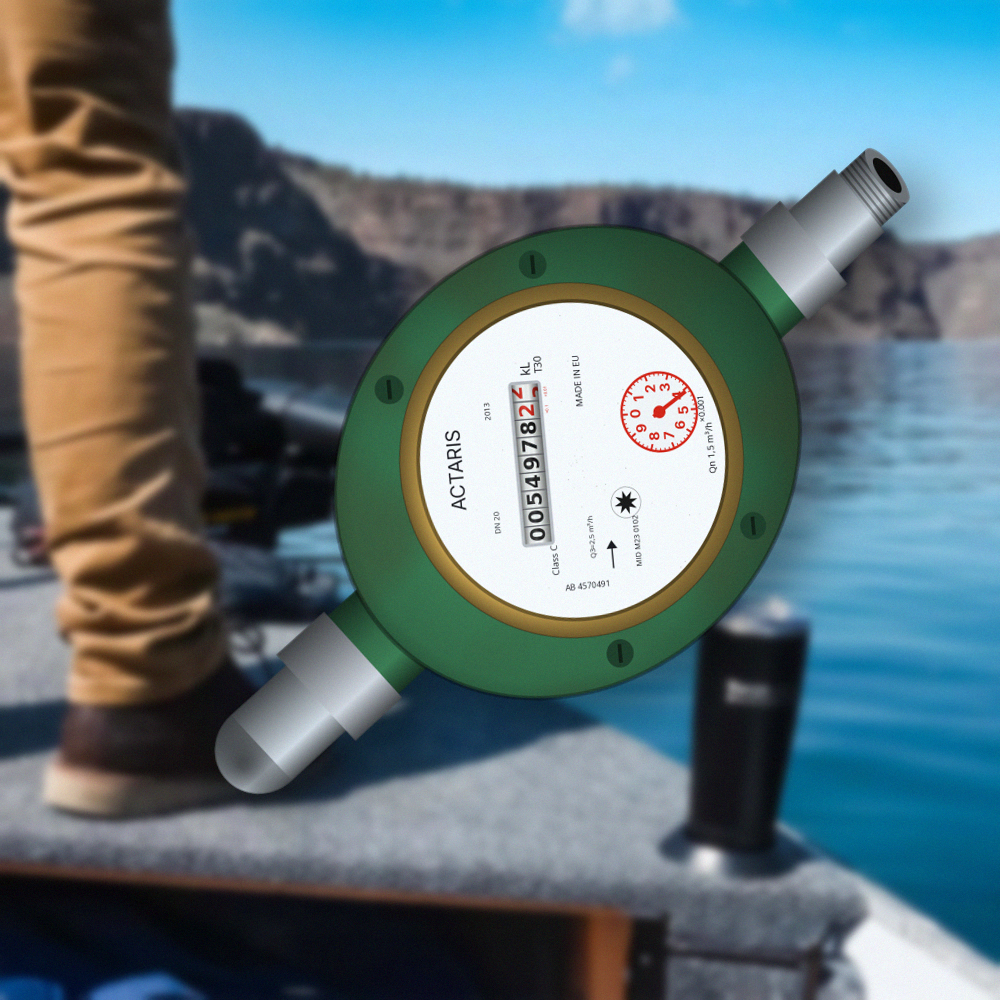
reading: kL 54978.224
